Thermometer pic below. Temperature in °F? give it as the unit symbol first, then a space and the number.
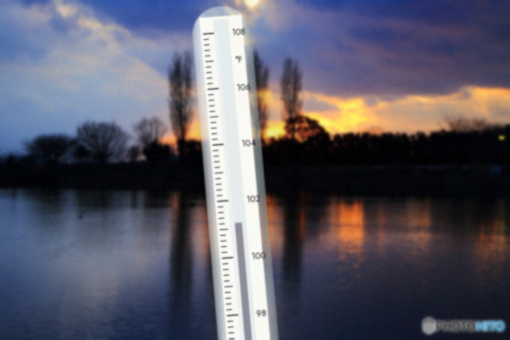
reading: °F 101.2
